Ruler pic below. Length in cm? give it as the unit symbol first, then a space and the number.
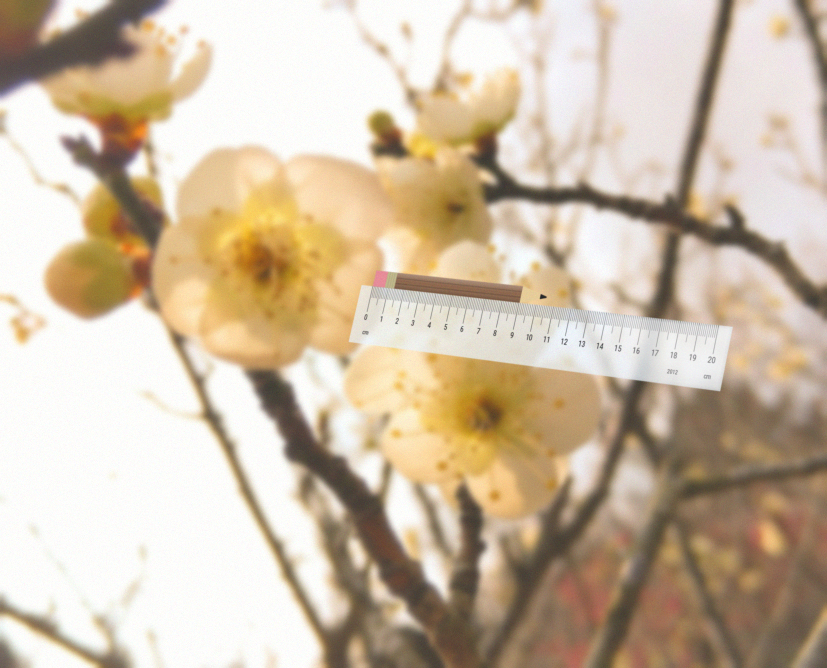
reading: cm 10.5
